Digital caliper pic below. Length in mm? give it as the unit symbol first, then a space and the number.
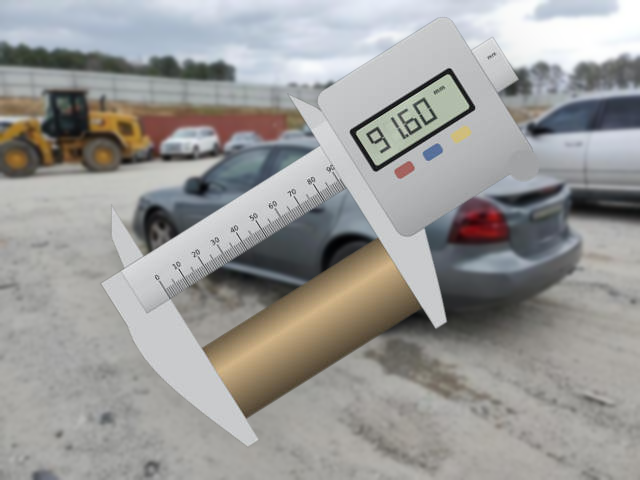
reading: mm 91.60
